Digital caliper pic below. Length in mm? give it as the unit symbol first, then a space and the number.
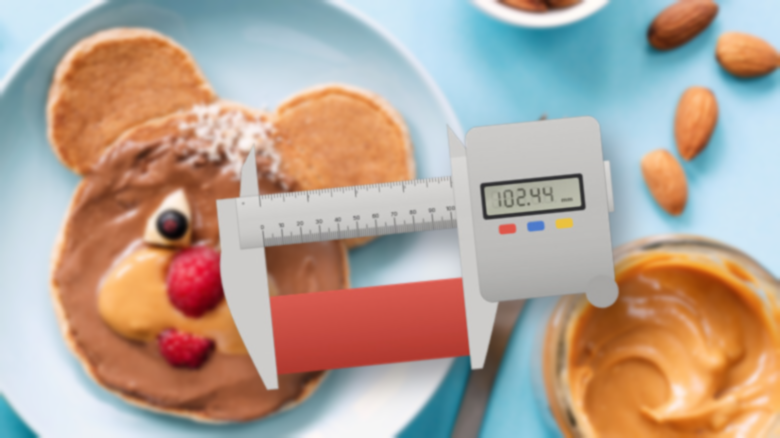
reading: mm 102.44
